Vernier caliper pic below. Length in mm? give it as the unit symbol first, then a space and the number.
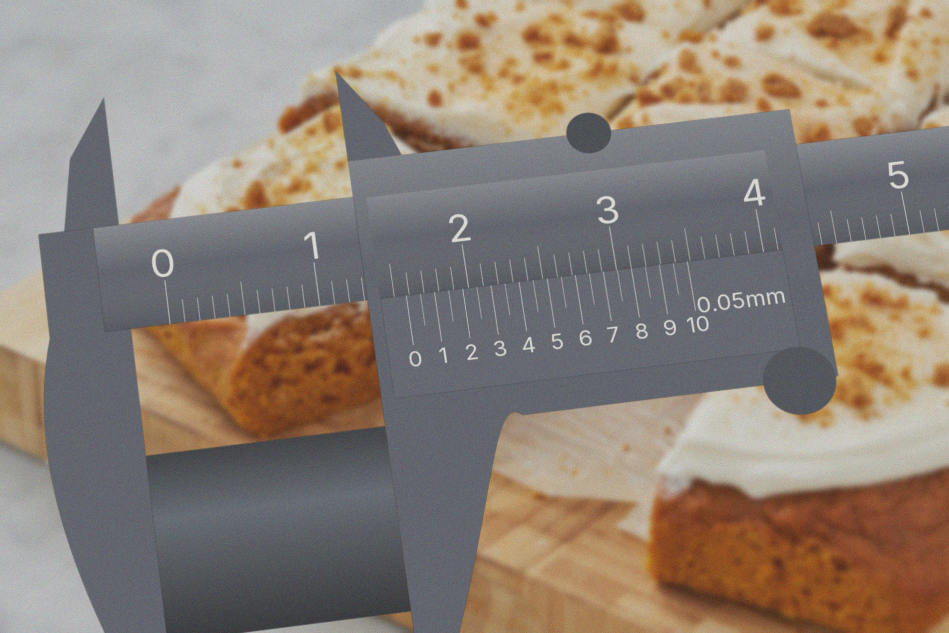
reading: mm 15.8
